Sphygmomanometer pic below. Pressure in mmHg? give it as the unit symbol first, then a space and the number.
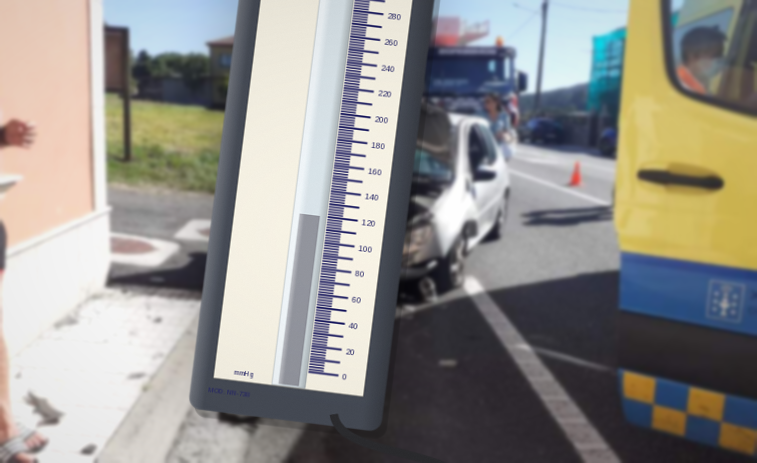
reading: mmHg 120
